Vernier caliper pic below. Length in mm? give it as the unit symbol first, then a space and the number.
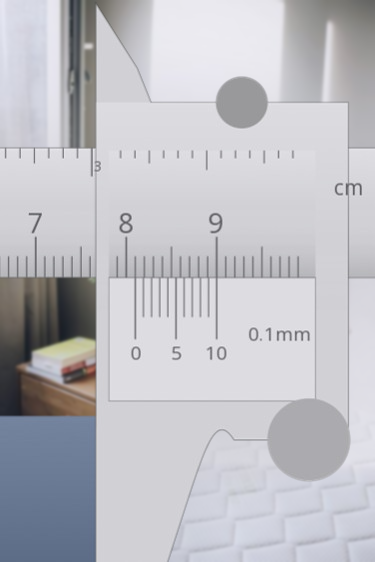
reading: mm 81.0
